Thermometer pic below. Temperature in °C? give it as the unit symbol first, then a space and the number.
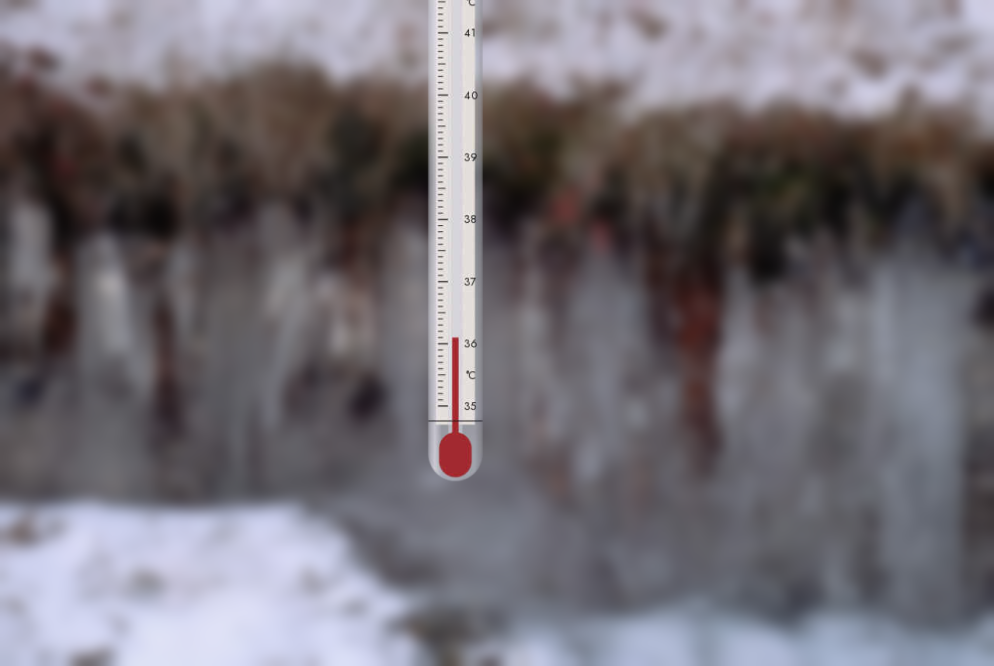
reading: °C 36.1
